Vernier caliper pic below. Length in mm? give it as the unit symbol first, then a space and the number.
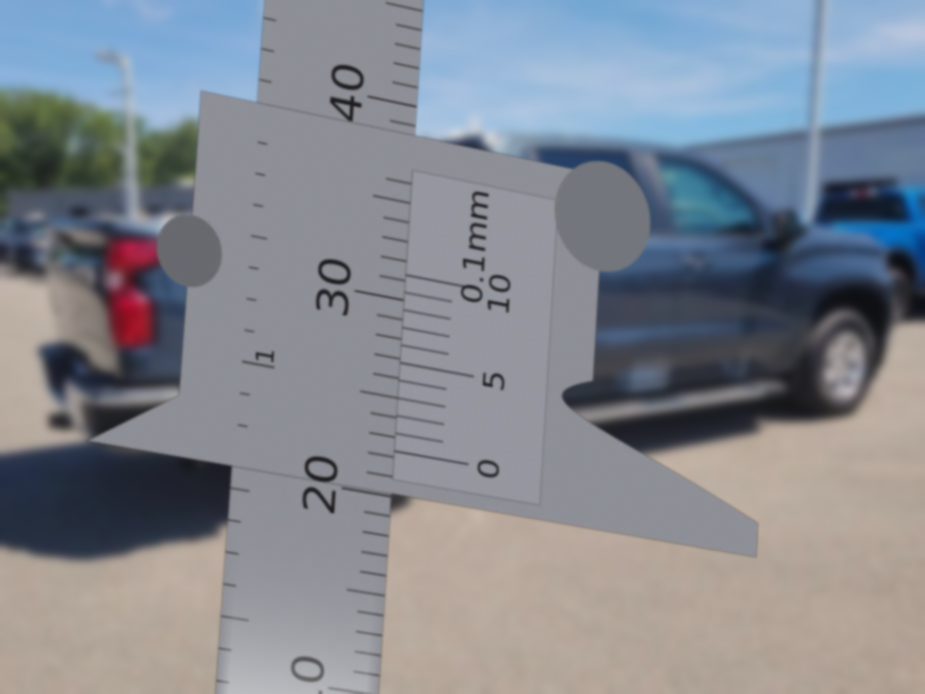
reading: mm 22.3
